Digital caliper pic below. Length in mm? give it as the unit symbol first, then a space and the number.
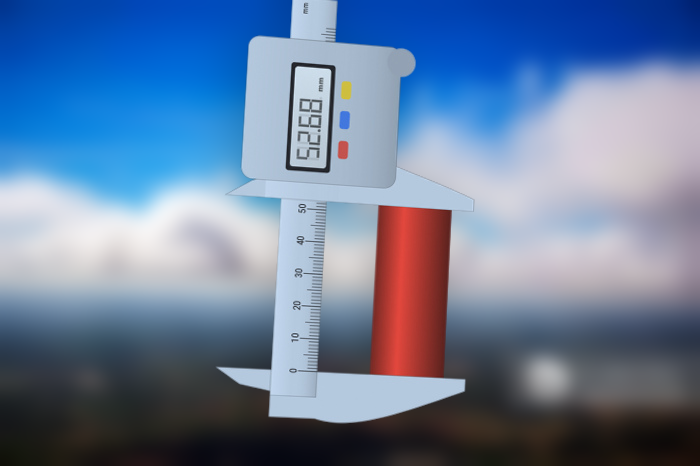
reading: mm 52.68
